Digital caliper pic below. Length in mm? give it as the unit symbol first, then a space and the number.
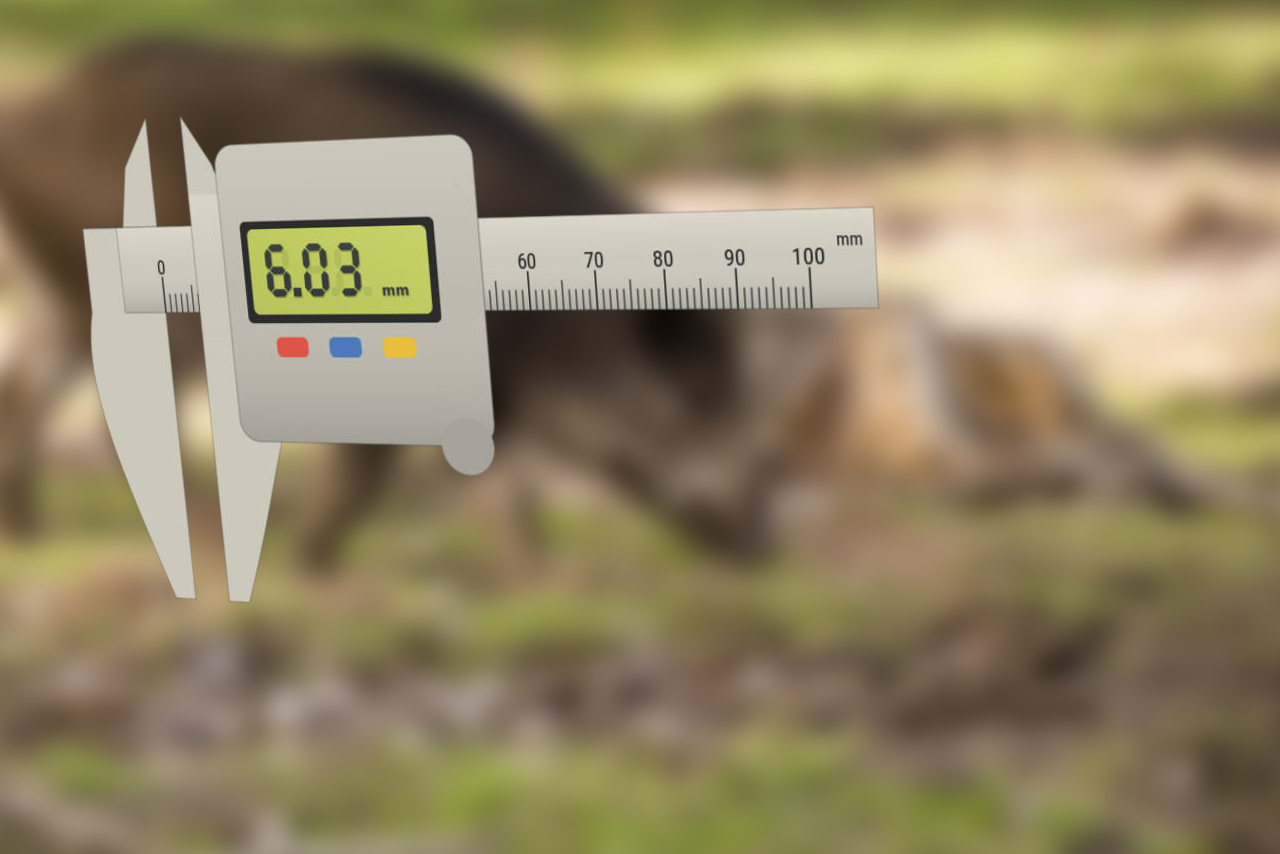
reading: mm 6.03
